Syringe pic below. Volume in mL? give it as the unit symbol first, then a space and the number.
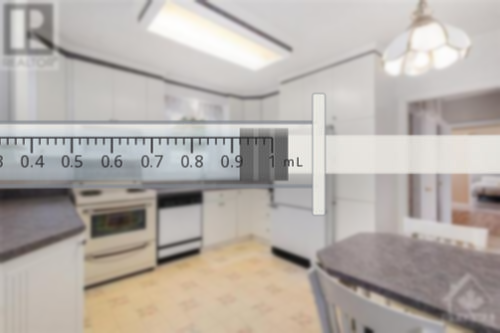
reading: mL 0.92
